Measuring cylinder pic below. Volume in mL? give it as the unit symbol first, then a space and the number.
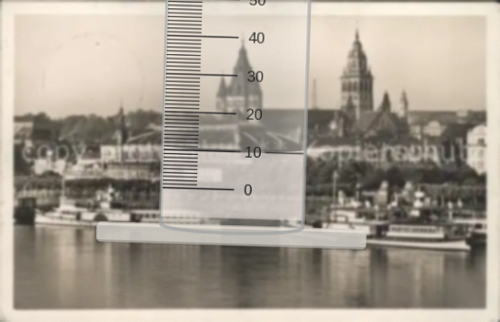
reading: mL 10
